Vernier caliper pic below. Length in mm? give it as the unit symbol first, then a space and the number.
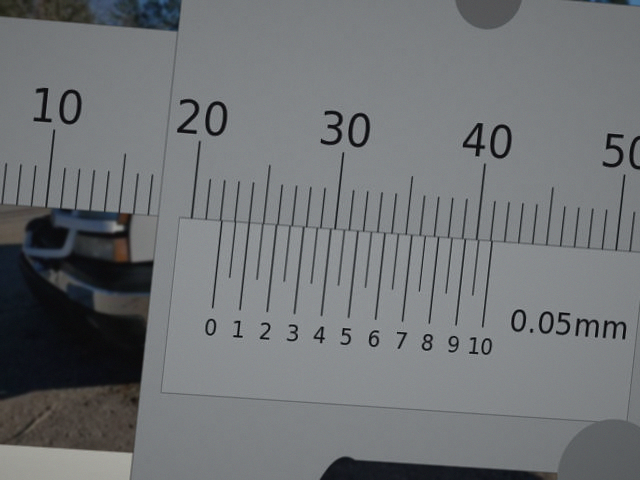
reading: mm 22.1
